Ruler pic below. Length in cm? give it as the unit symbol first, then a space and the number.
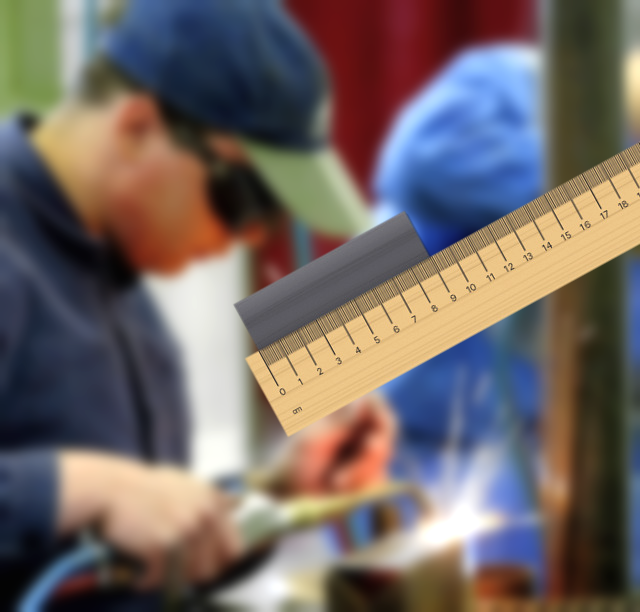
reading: cm 9
